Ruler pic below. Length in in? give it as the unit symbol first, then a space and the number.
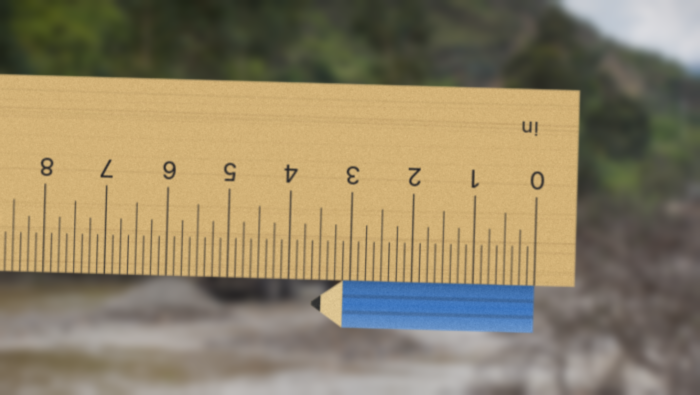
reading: in 3.625
